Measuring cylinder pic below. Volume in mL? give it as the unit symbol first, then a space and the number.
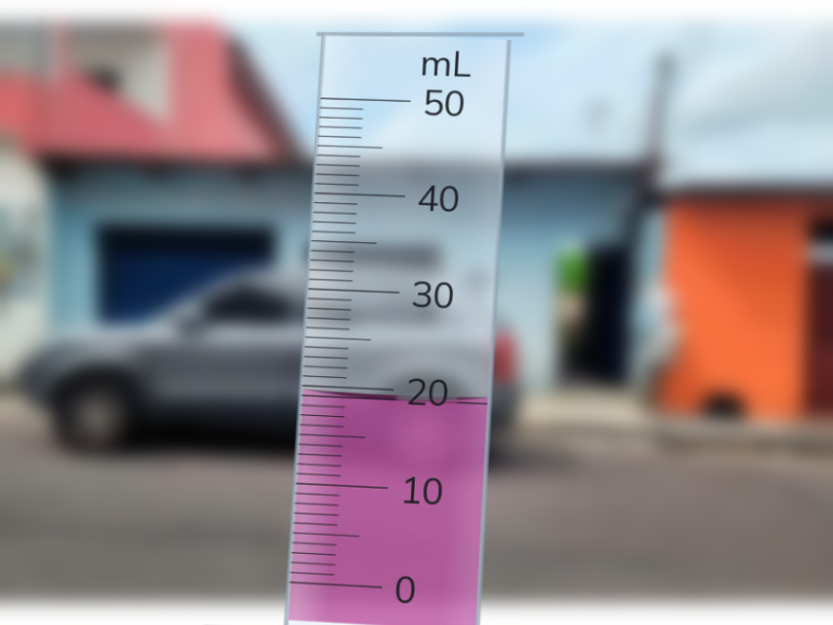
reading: mL 19
